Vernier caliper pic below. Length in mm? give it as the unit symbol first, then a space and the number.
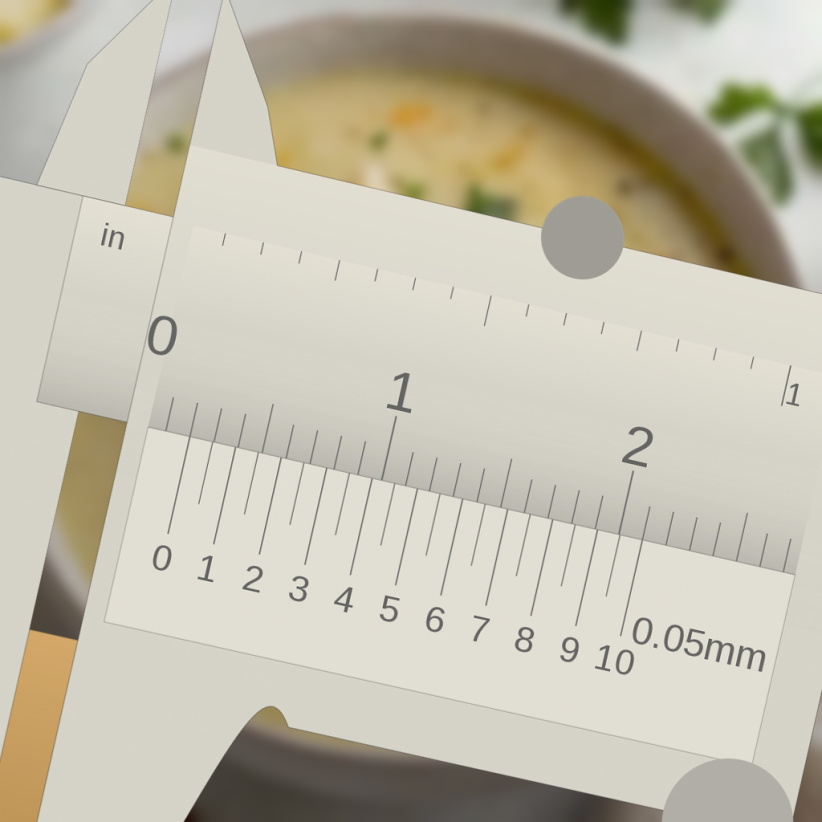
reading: mm 2.00
